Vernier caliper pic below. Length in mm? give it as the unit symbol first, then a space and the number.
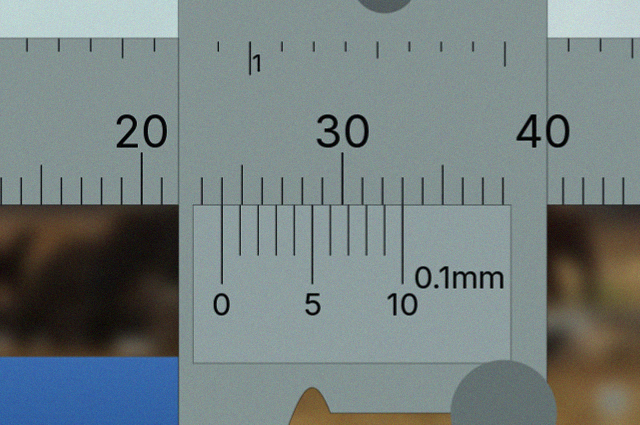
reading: mm 24.0
